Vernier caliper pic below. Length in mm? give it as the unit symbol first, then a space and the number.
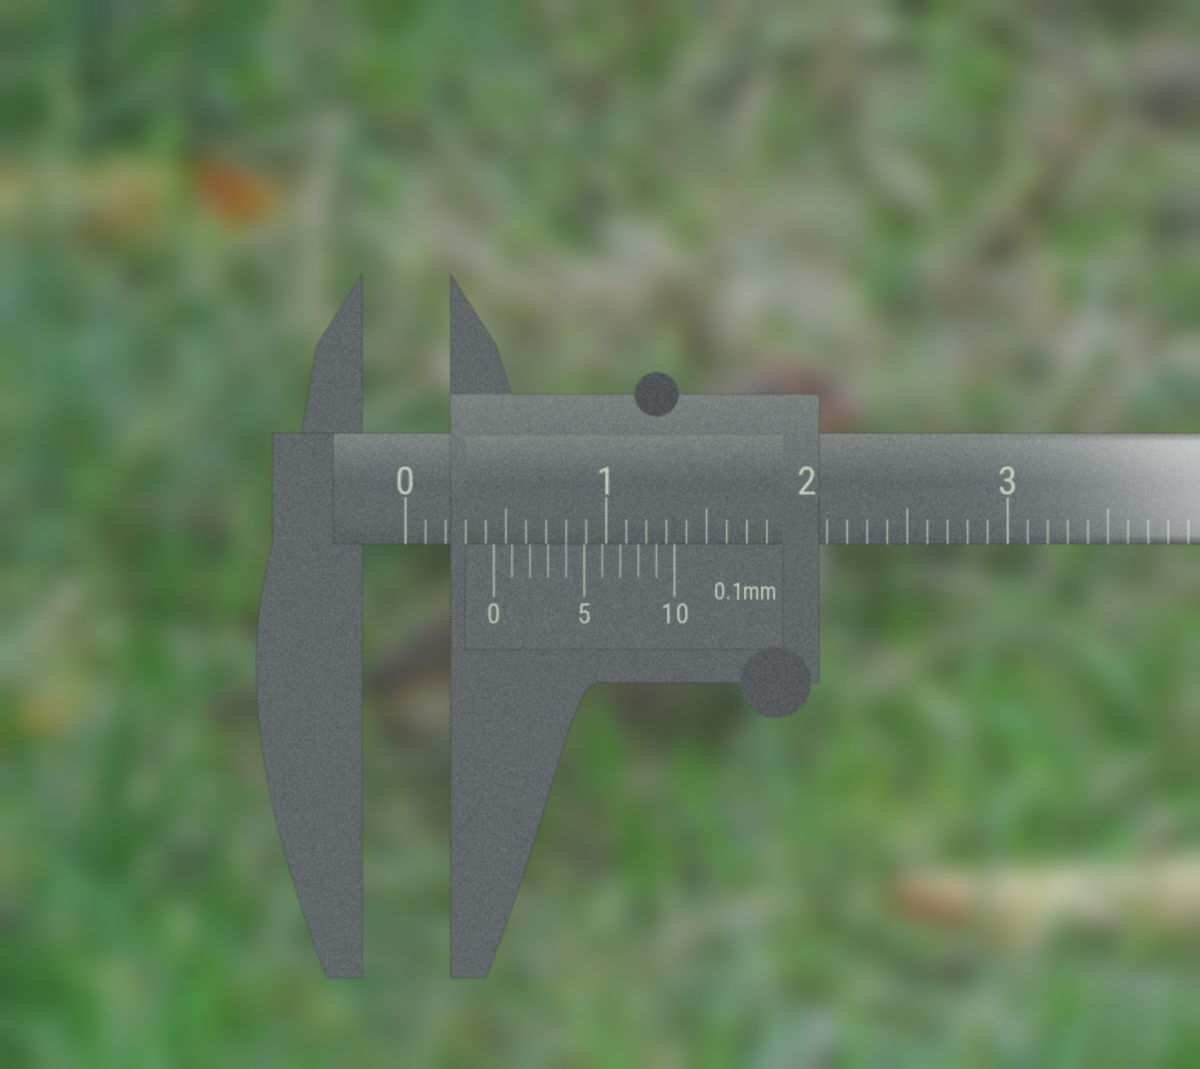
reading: mm 4.4
